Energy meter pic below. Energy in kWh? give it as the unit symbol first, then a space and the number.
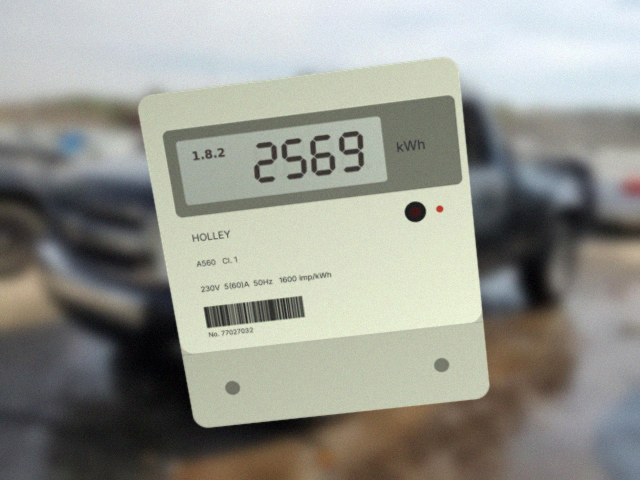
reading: kWh 2569
